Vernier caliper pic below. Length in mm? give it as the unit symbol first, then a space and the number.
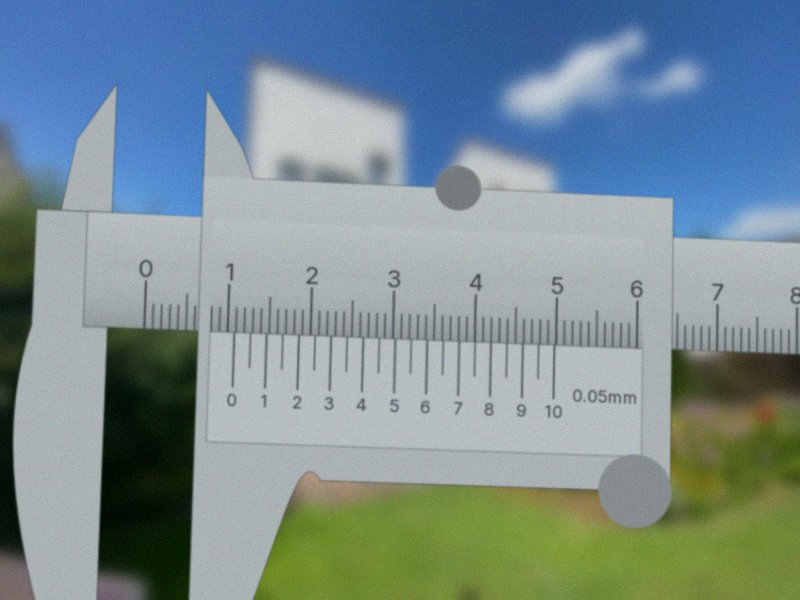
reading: mm 10.8
